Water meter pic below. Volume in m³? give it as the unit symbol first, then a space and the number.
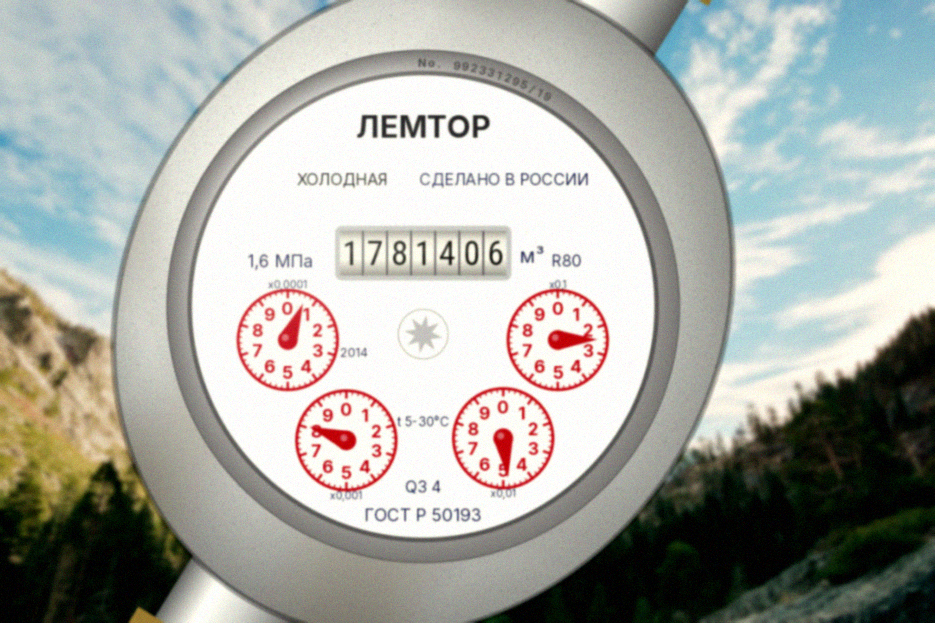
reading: m³ 1781406.2480
